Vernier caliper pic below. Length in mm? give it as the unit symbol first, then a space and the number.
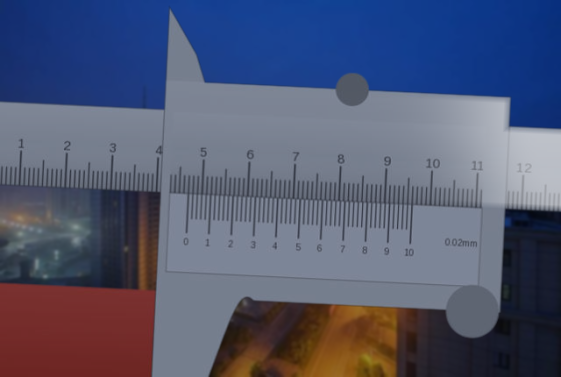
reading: mm 47.0
